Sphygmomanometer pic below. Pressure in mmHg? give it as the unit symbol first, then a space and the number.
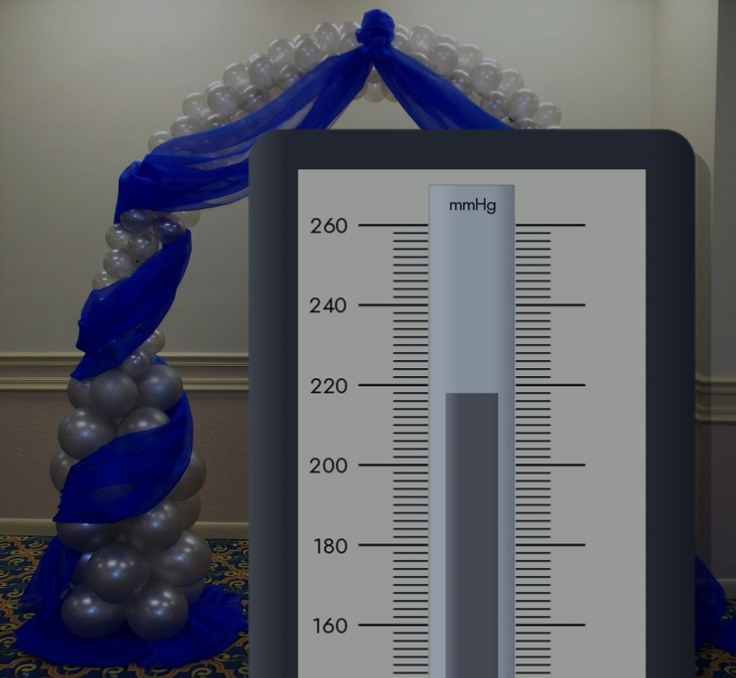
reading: mmHg 218
